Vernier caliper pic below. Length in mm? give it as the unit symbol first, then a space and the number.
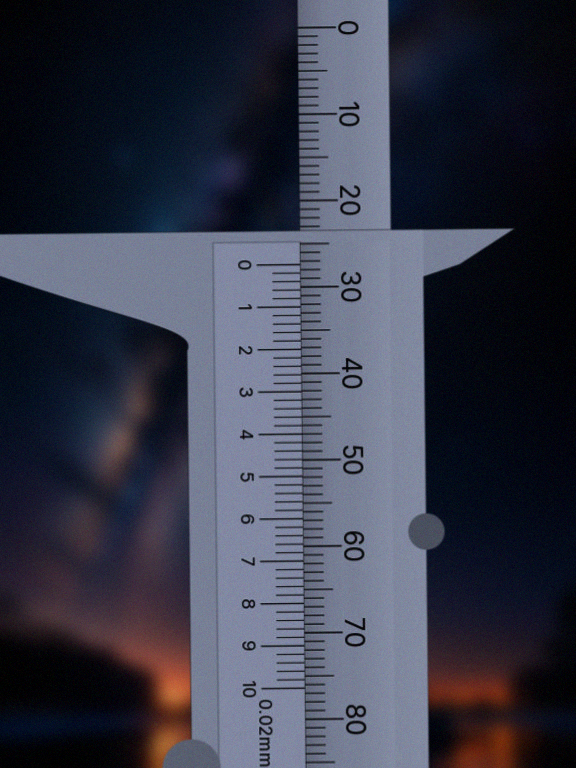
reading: mm 27.4
